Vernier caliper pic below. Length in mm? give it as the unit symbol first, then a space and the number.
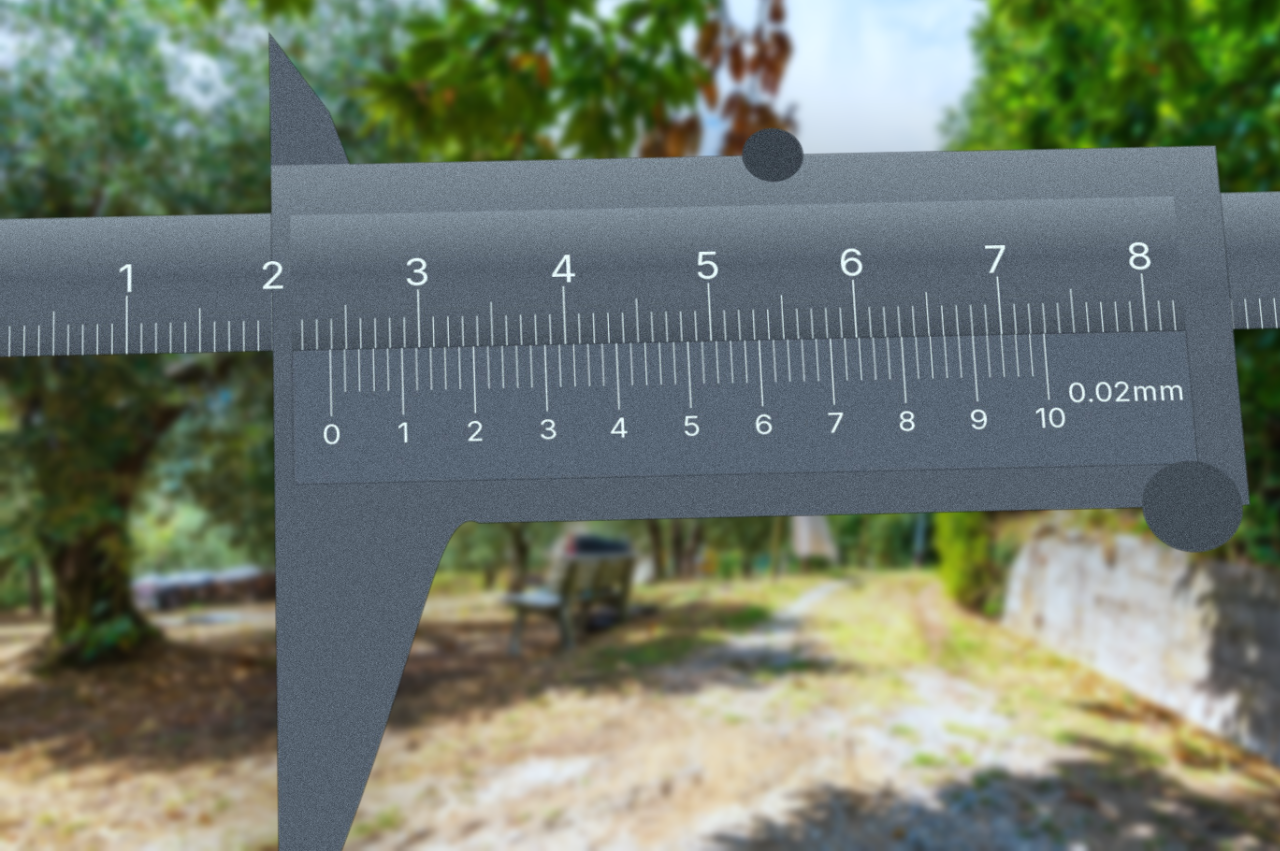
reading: mm 23.9
